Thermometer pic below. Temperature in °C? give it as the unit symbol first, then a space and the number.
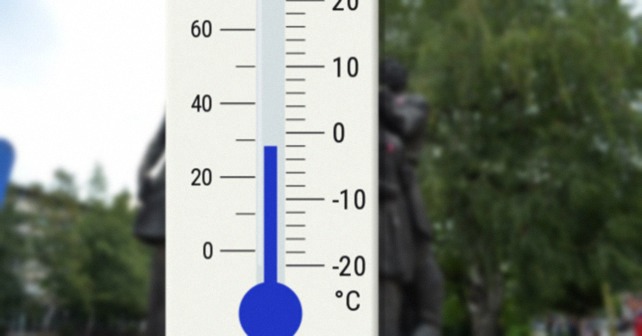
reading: °C -2
